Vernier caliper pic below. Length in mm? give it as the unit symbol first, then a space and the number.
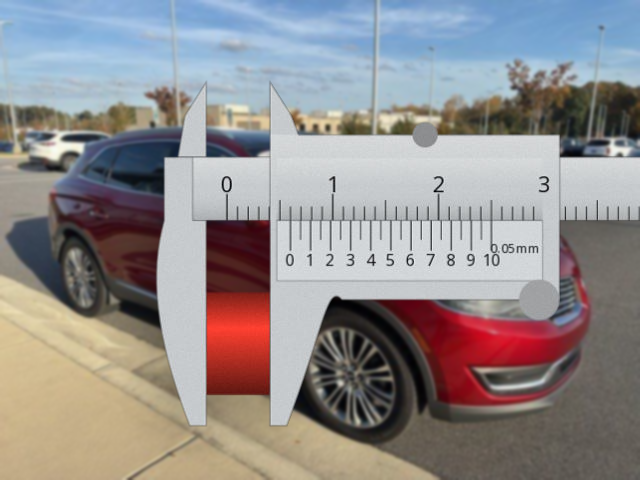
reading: mm 6.0
